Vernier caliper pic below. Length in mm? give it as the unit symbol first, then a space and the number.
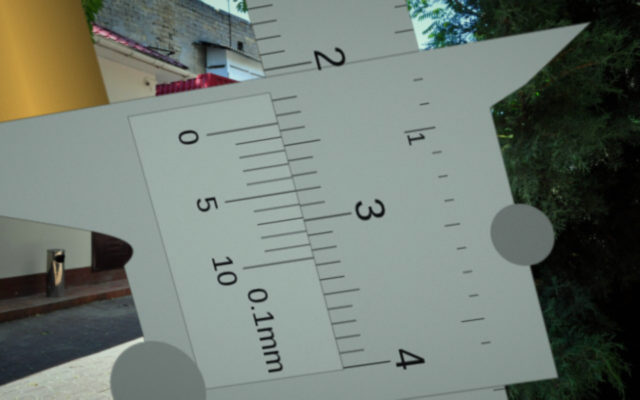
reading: mm 23.5
